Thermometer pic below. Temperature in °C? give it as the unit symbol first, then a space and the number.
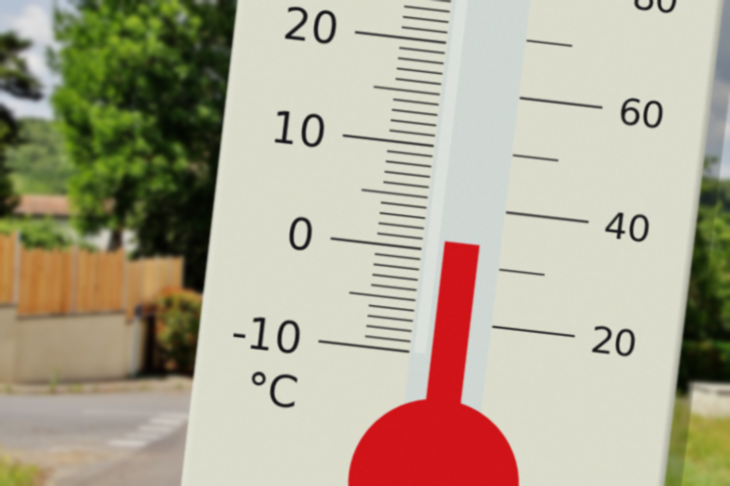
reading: °C 1
